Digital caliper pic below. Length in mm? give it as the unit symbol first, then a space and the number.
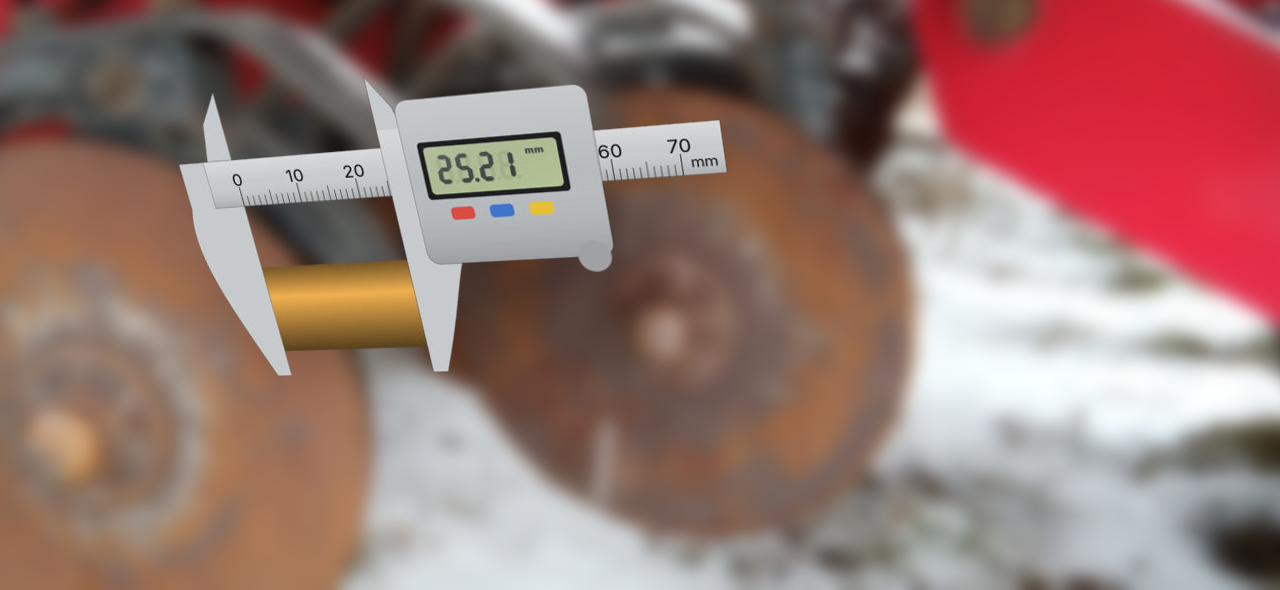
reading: mm 25.21
